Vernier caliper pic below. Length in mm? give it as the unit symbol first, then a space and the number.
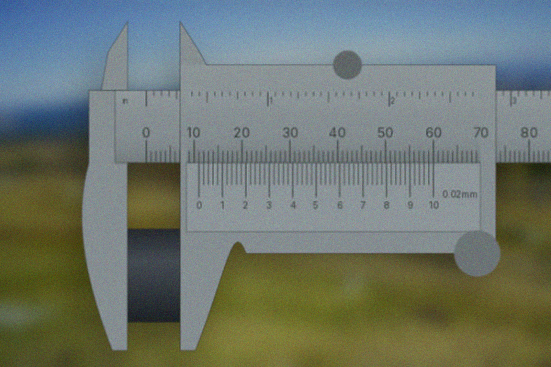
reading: mm 11.0
